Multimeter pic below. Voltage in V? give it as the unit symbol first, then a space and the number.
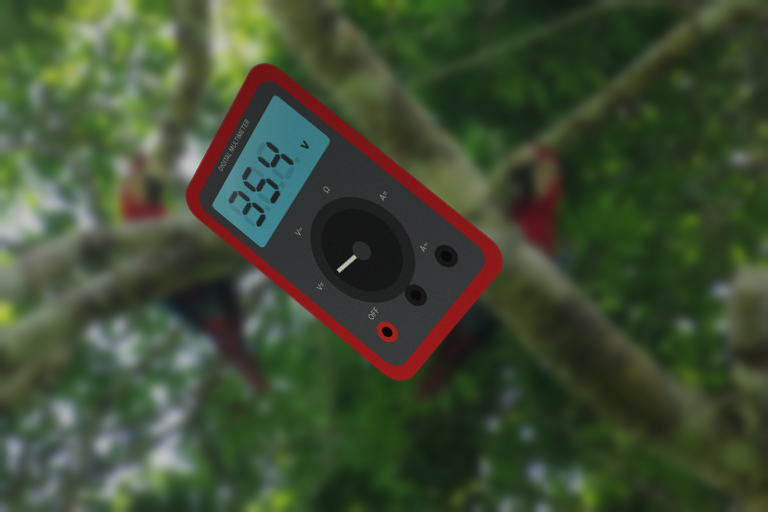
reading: V 354
